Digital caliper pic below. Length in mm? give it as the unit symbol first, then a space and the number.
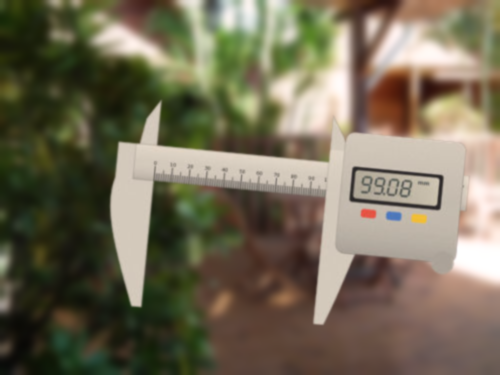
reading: mm 99.08
